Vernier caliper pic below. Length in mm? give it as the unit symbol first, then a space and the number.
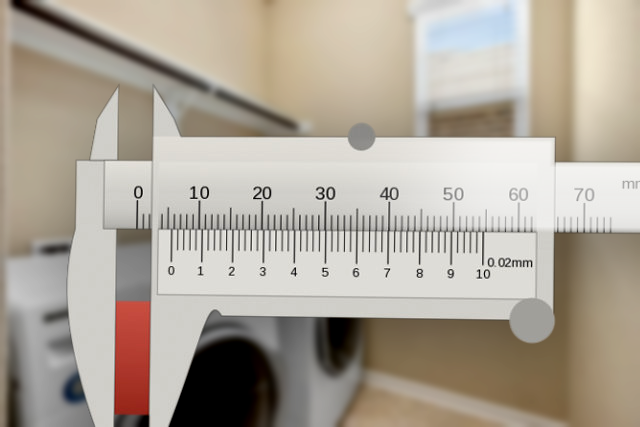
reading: mm 5.6
